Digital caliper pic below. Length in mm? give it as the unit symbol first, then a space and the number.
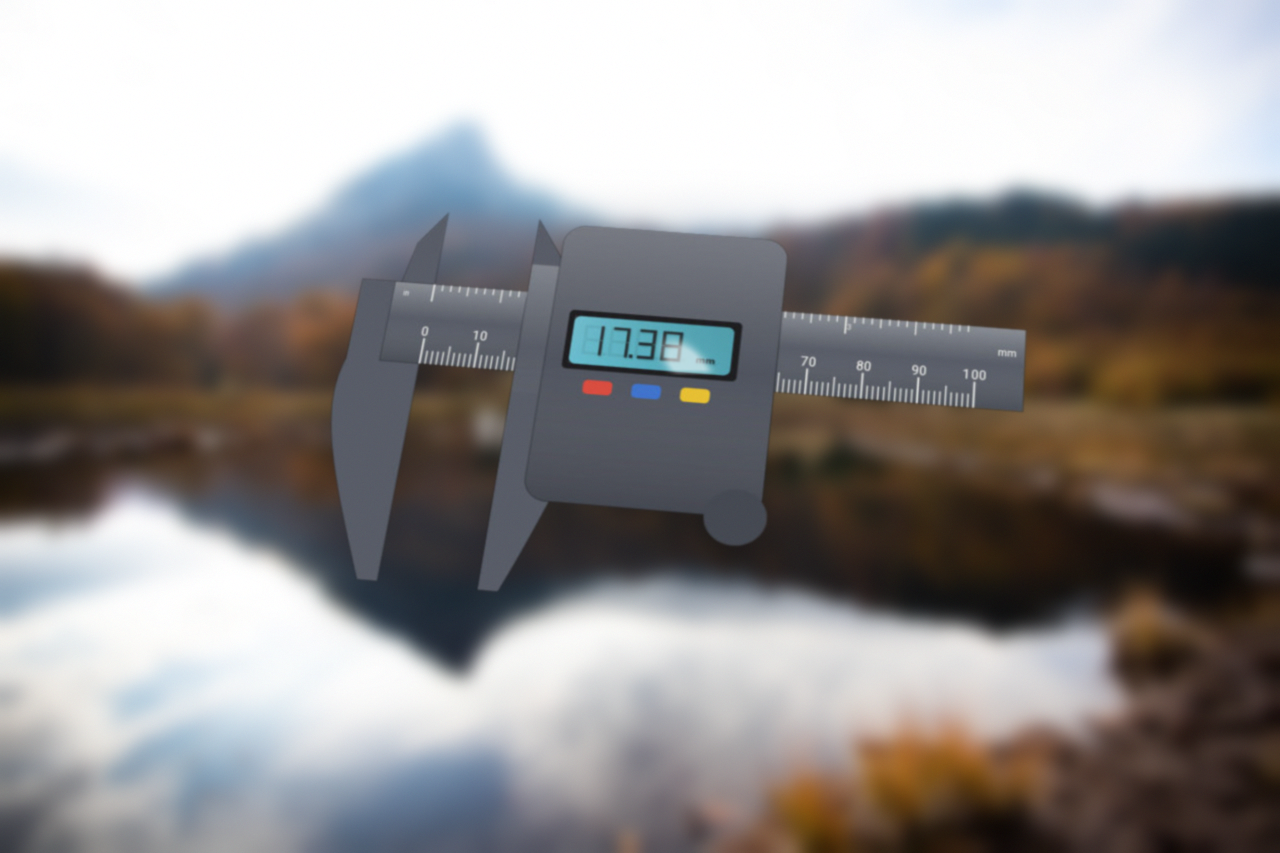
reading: mm 17.38
